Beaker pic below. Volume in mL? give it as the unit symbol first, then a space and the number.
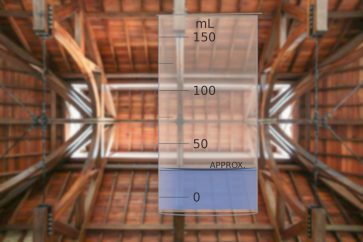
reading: mL 25
